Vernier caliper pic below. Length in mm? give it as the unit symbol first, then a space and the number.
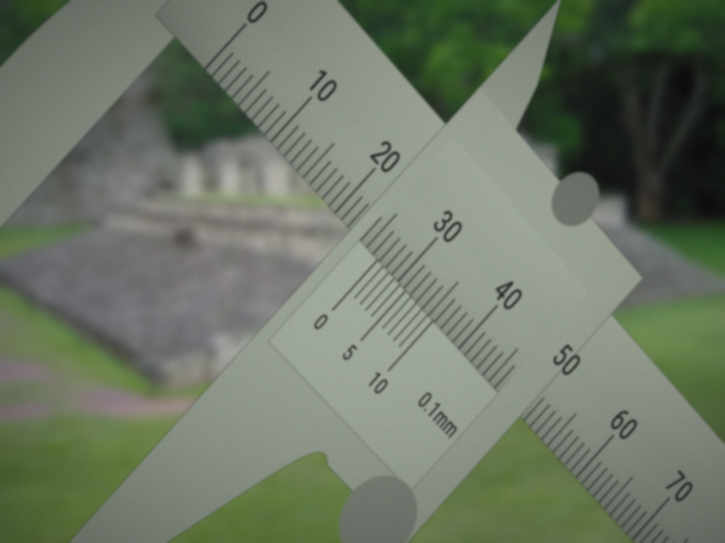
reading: mm 26.8
